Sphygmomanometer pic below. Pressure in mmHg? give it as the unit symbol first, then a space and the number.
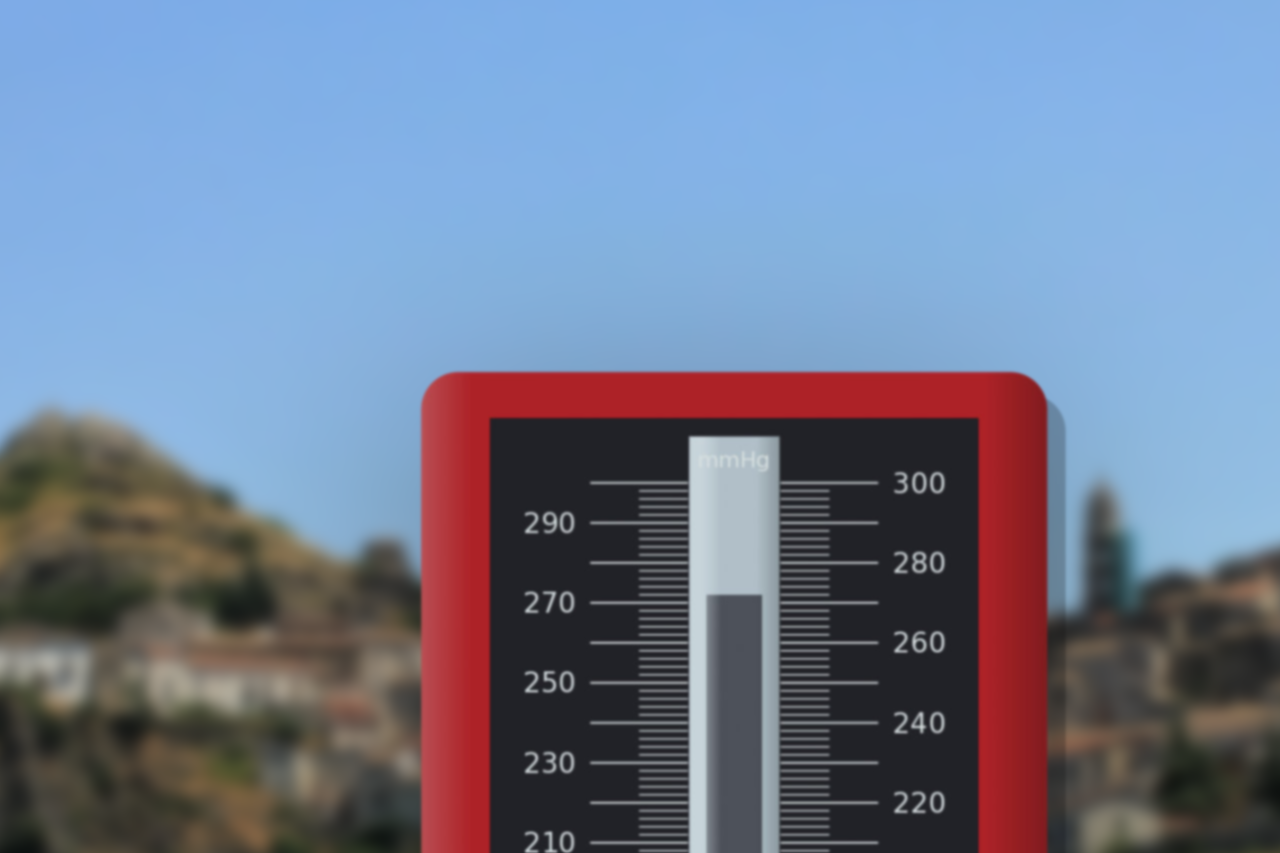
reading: mmHg 272
